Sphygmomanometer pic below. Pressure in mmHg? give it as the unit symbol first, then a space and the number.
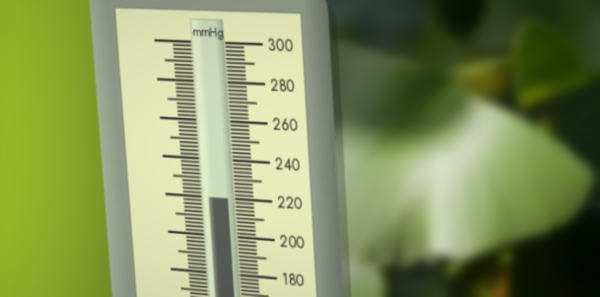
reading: mmHg 220
